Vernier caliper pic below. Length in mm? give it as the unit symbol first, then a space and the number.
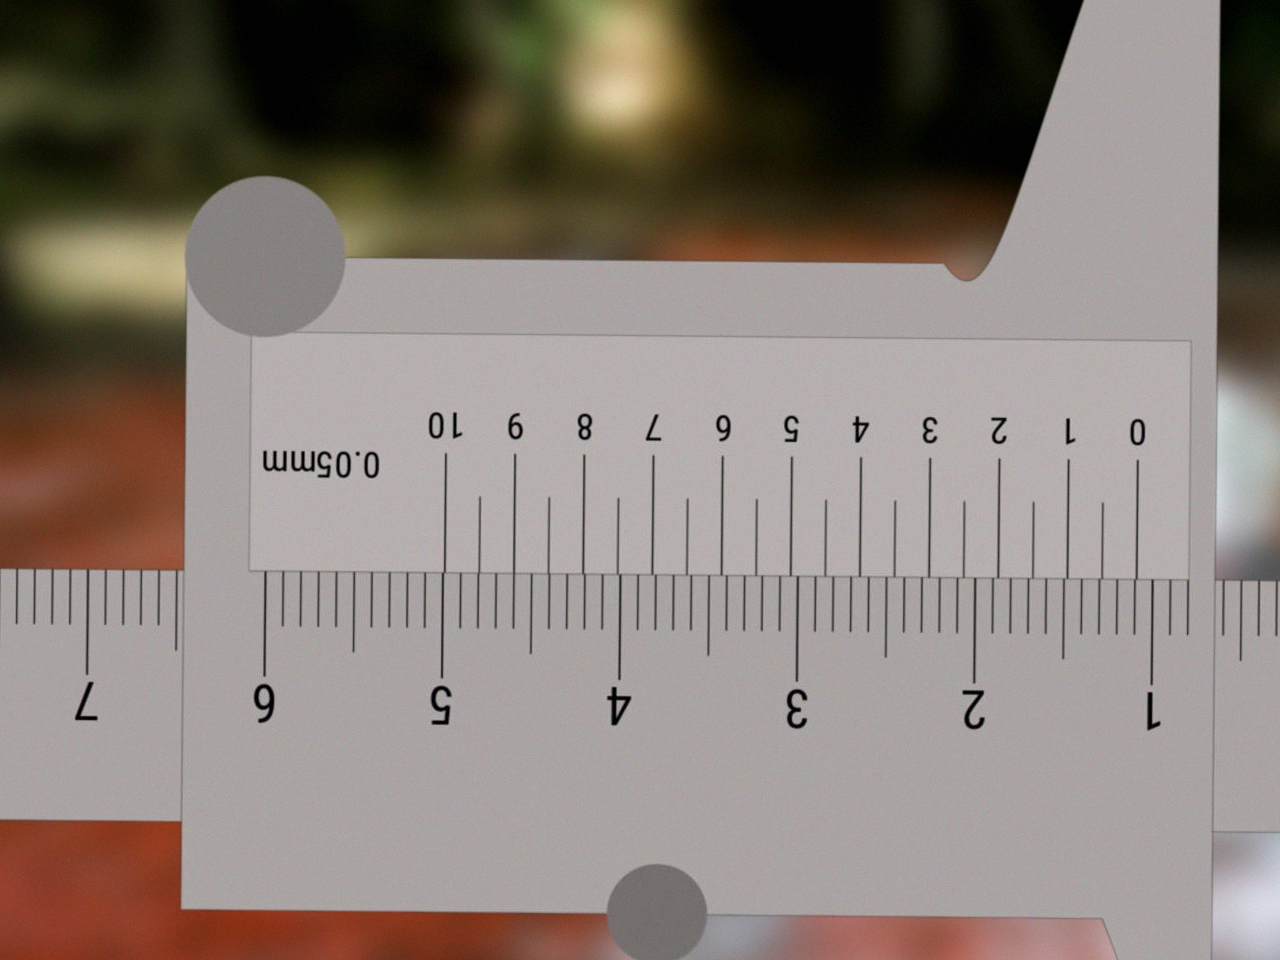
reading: mm 10.9
